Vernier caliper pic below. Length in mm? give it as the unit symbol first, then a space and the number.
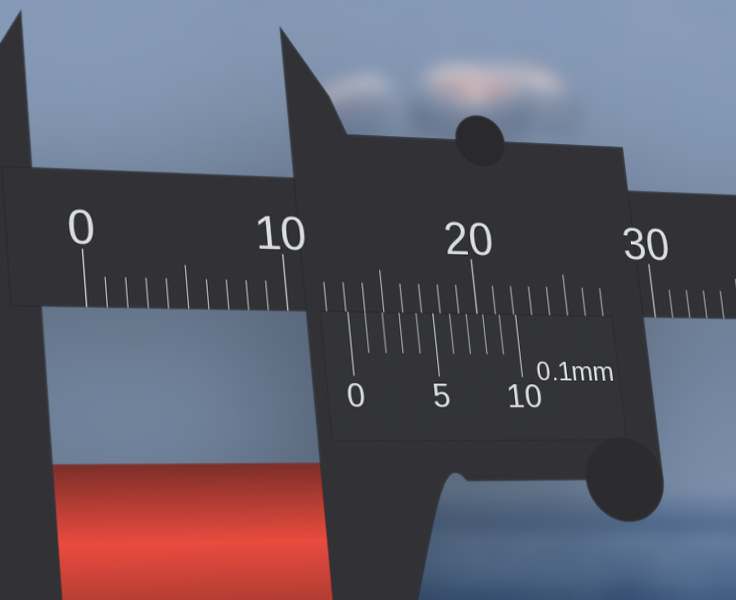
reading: mm 13.1
